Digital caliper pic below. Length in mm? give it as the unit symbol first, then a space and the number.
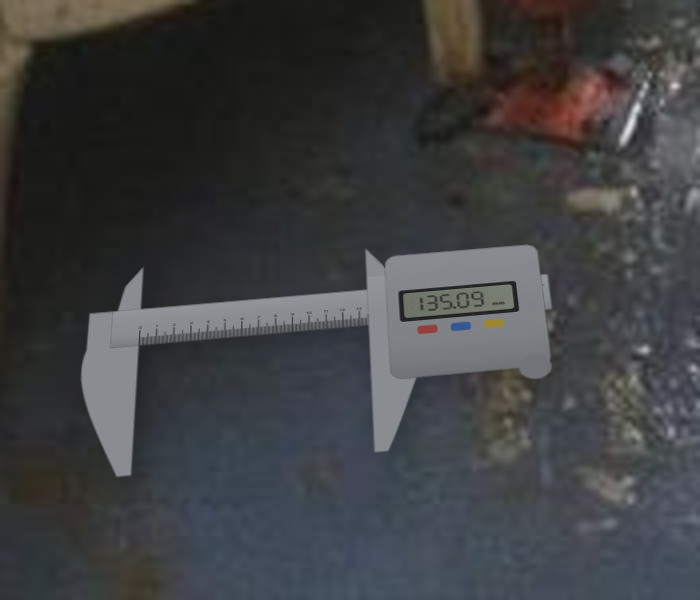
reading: mm 135.09
